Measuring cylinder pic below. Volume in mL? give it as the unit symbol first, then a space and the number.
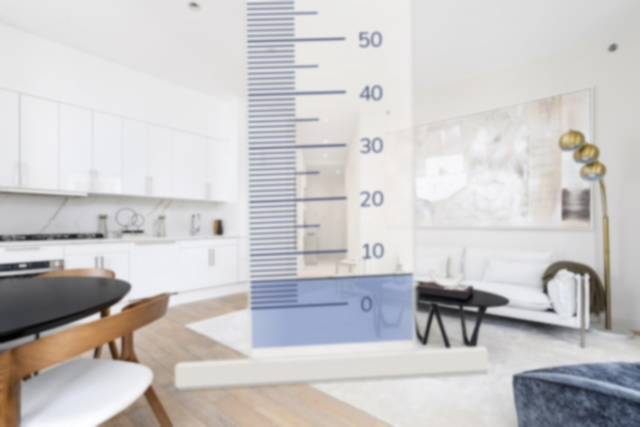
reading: mL 5
